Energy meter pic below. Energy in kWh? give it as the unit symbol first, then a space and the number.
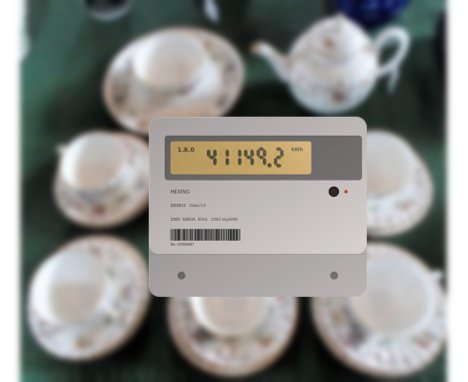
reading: kWh 41149.2
